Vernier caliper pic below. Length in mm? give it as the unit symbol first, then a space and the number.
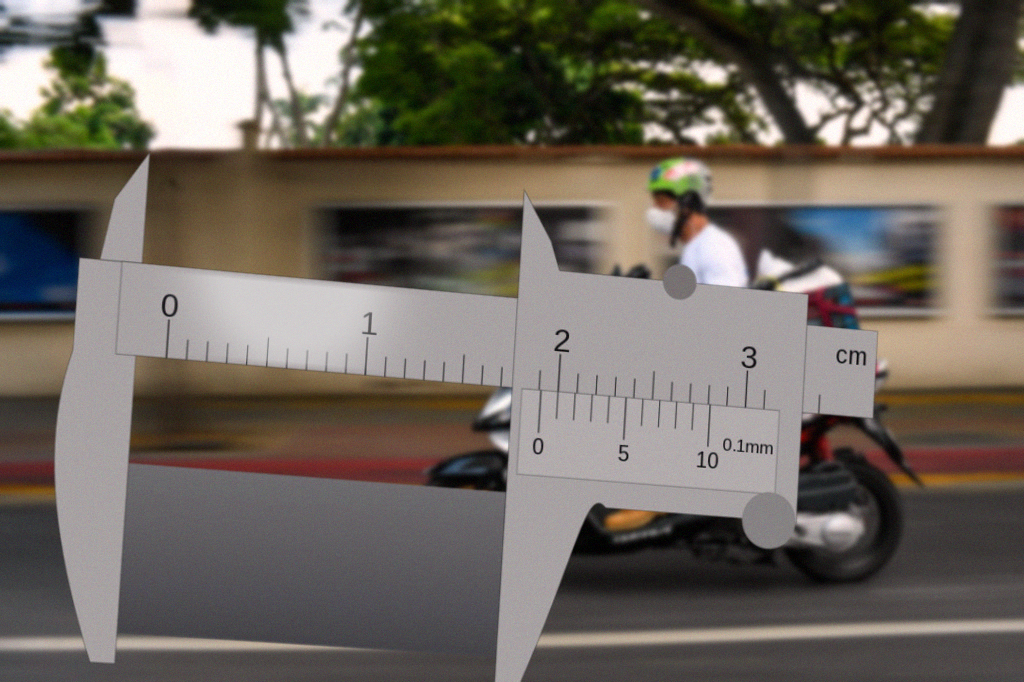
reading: mm 19.1
